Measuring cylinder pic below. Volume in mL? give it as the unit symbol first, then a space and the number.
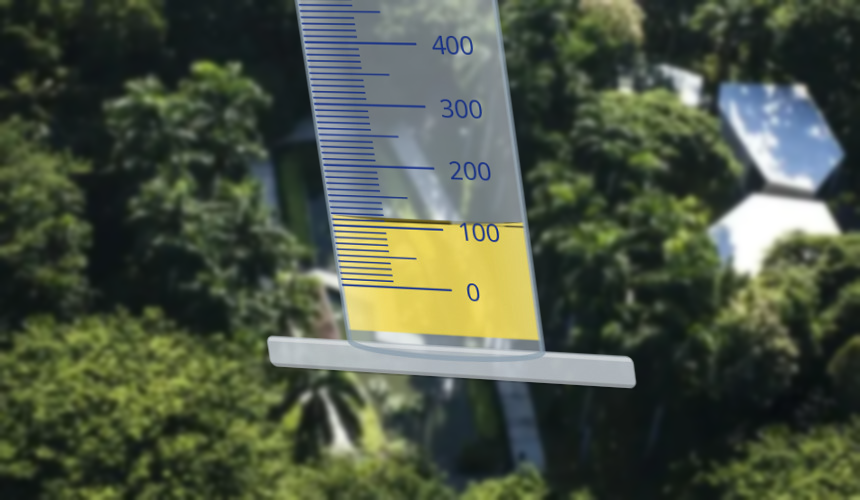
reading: mL 110
